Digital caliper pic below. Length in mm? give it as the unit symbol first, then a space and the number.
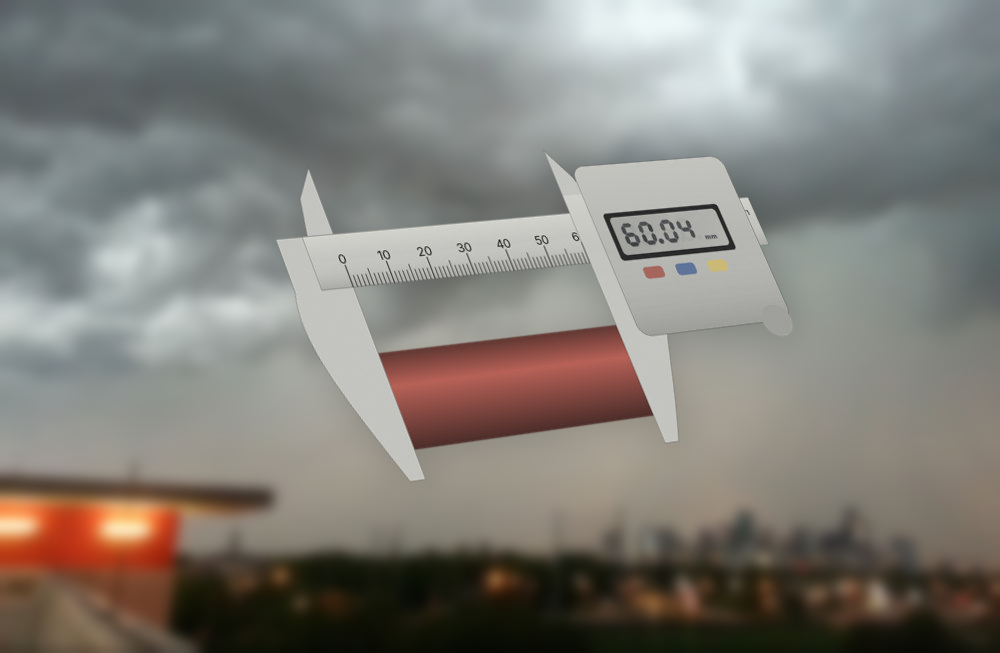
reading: mm 60.04
